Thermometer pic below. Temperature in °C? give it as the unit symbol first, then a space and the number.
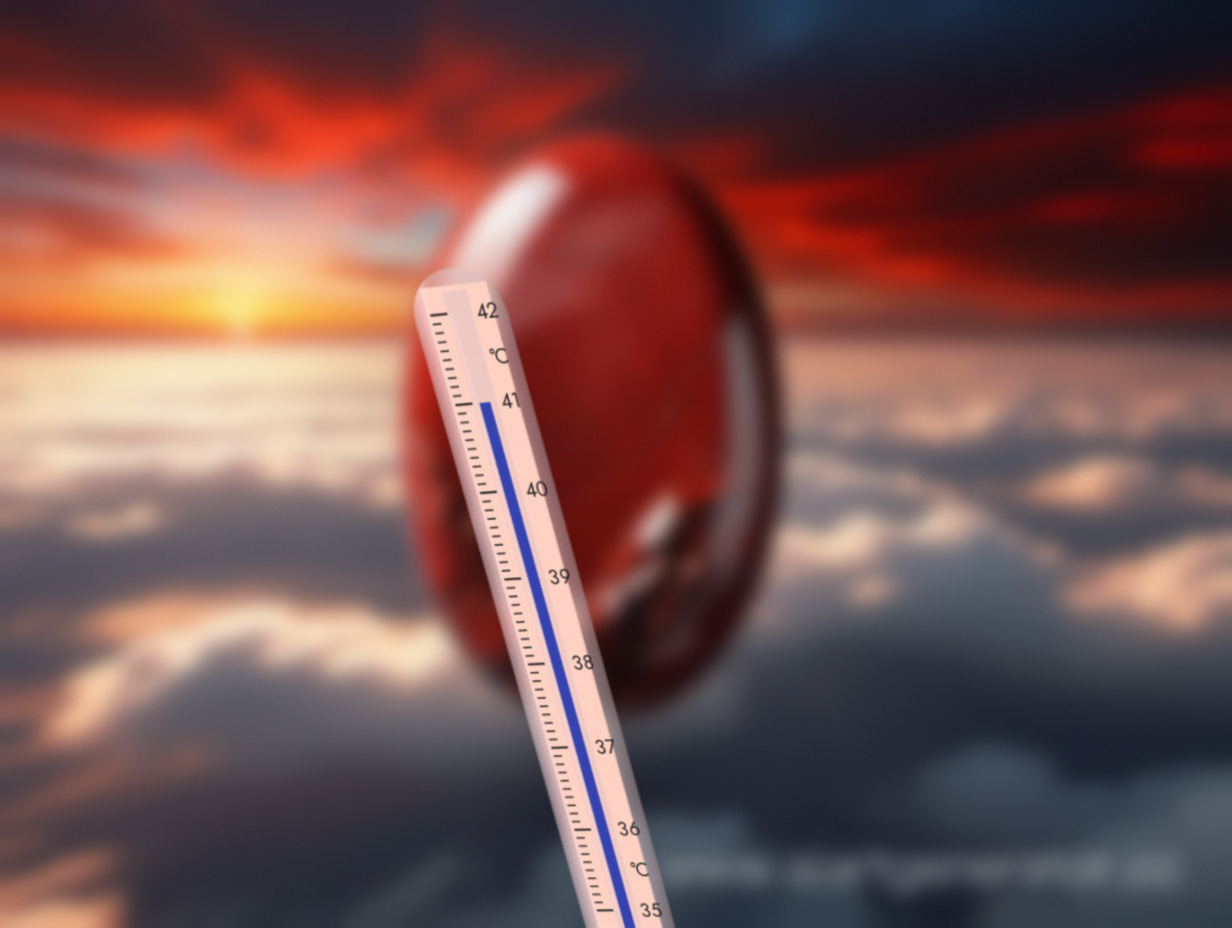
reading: °C 41
